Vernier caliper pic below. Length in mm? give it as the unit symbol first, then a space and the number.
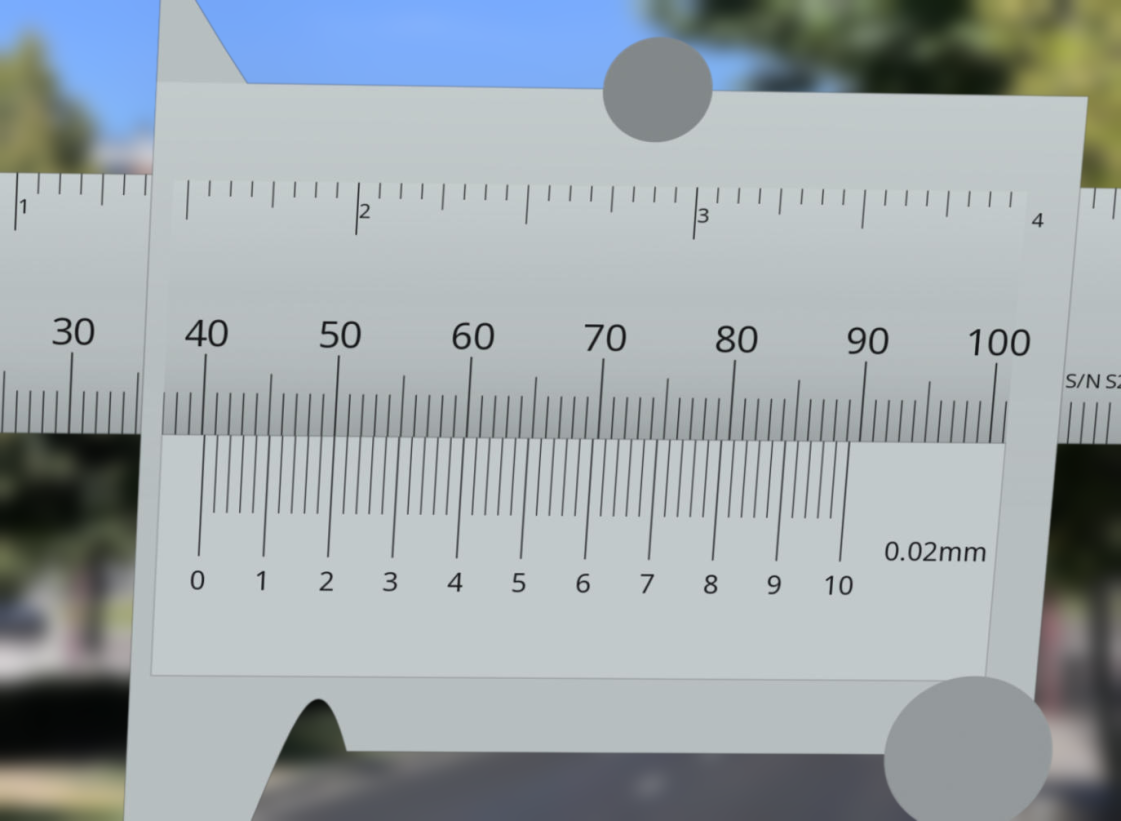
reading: mm 40.2
